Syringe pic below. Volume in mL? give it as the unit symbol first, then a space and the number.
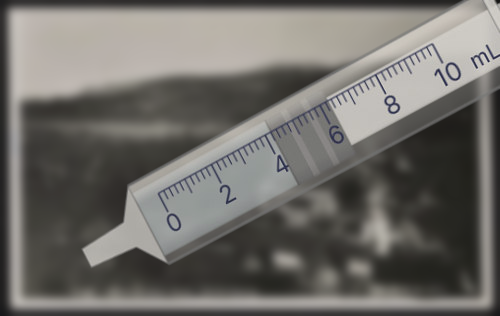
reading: mL 4.2
